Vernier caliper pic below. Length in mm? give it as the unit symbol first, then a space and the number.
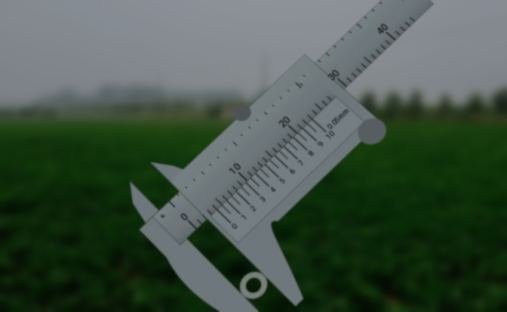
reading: mm 4.0
